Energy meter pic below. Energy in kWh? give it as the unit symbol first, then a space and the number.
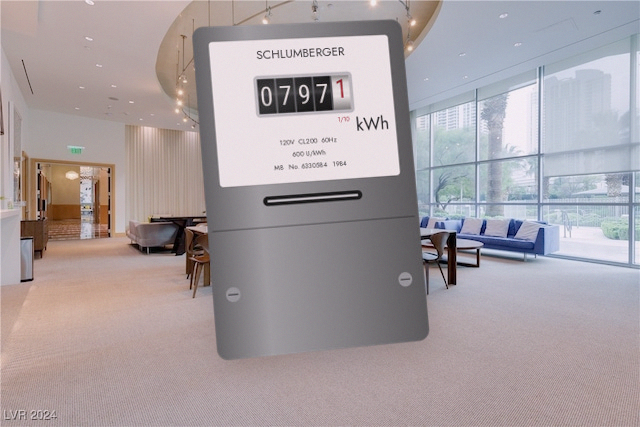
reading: kWh 797.1
